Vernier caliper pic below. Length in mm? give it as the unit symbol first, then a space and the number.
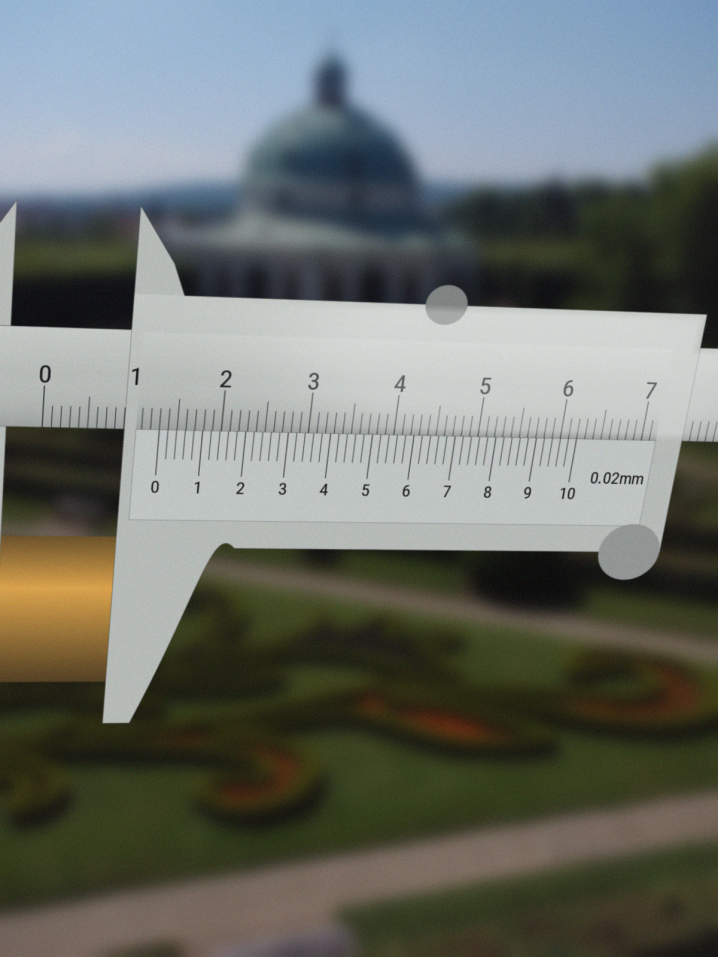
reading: mm 13.0
